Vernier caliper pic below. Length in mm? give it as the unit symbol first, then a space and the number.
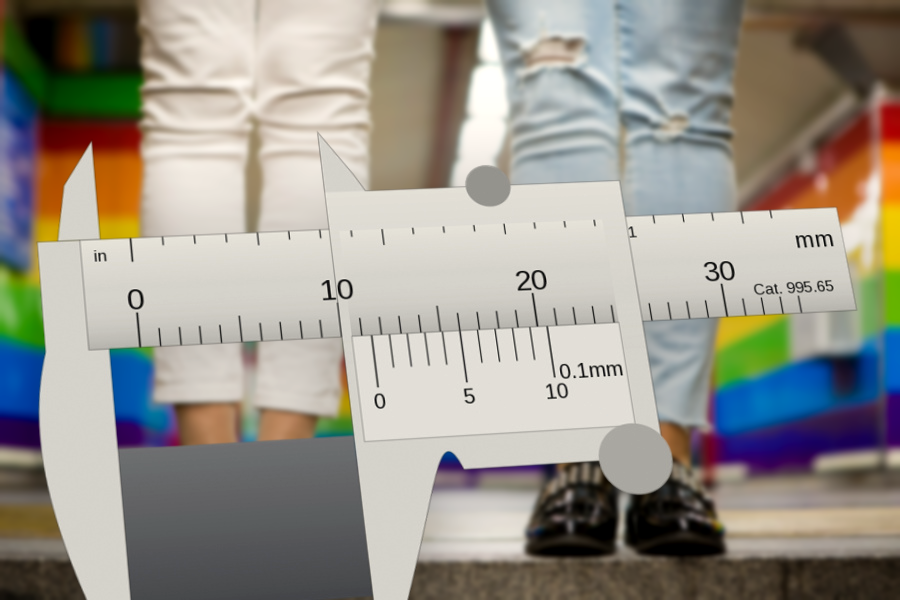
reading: mm 11.5
